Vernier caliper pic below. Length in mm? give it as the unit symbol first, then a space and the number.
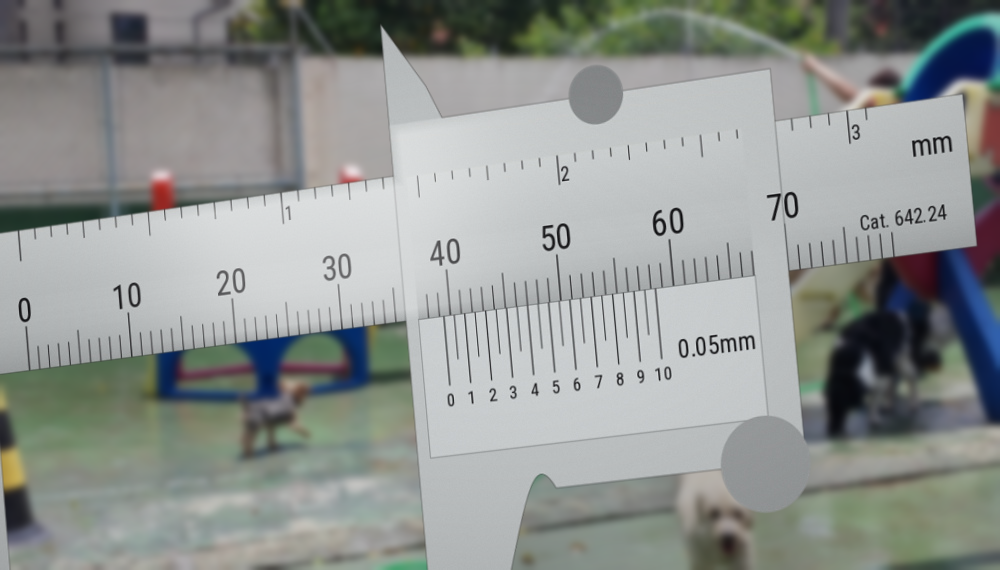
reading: mm 39.4
